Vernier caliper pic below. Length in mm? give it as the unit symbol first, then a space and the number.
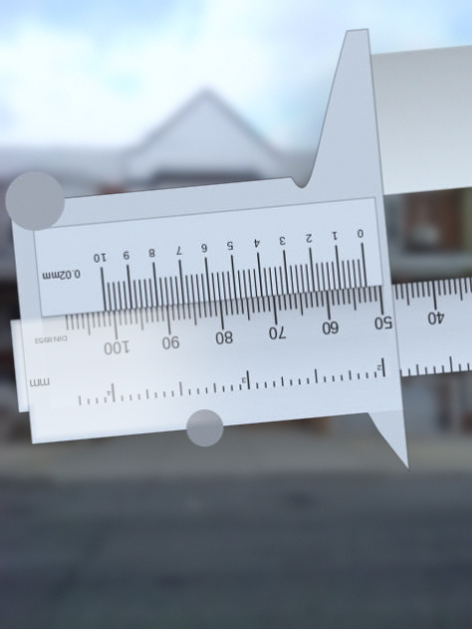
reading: mm 52.6
